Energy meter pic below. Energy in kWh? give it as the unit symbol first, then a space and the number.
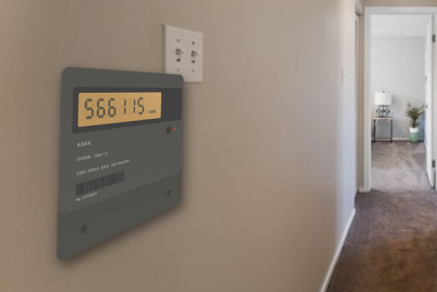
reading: kWh 566115
